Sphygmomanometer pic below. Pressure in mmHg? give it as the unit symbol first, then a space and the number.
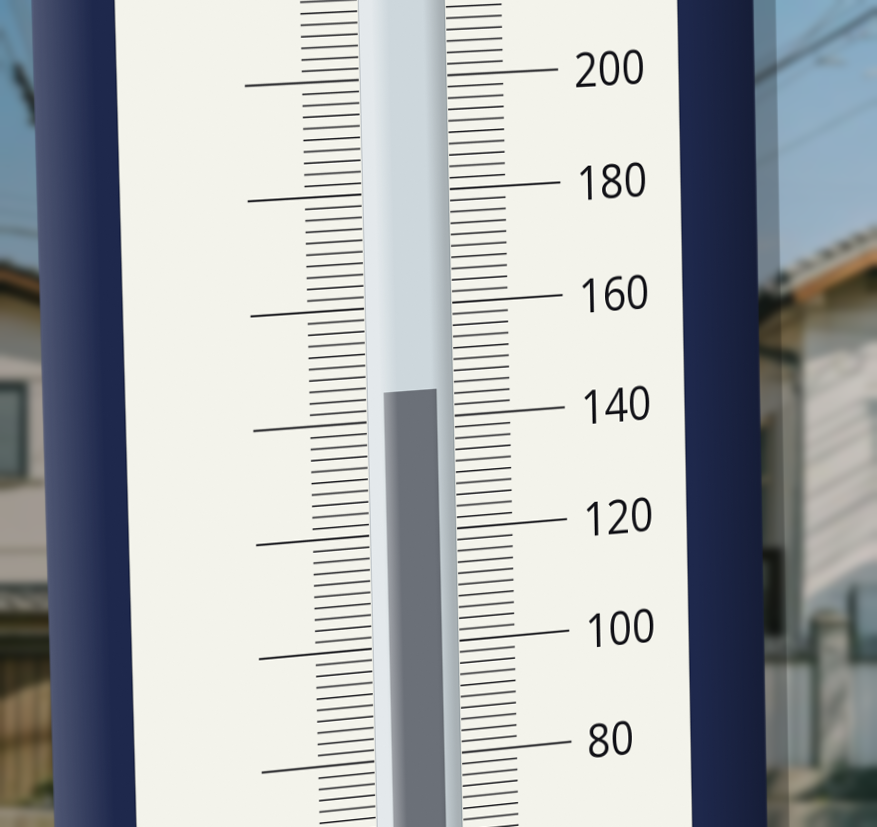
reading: mmHg 145
